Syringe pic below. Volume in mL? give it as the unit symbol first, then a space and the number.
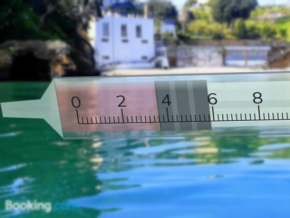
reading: mL 3.6
